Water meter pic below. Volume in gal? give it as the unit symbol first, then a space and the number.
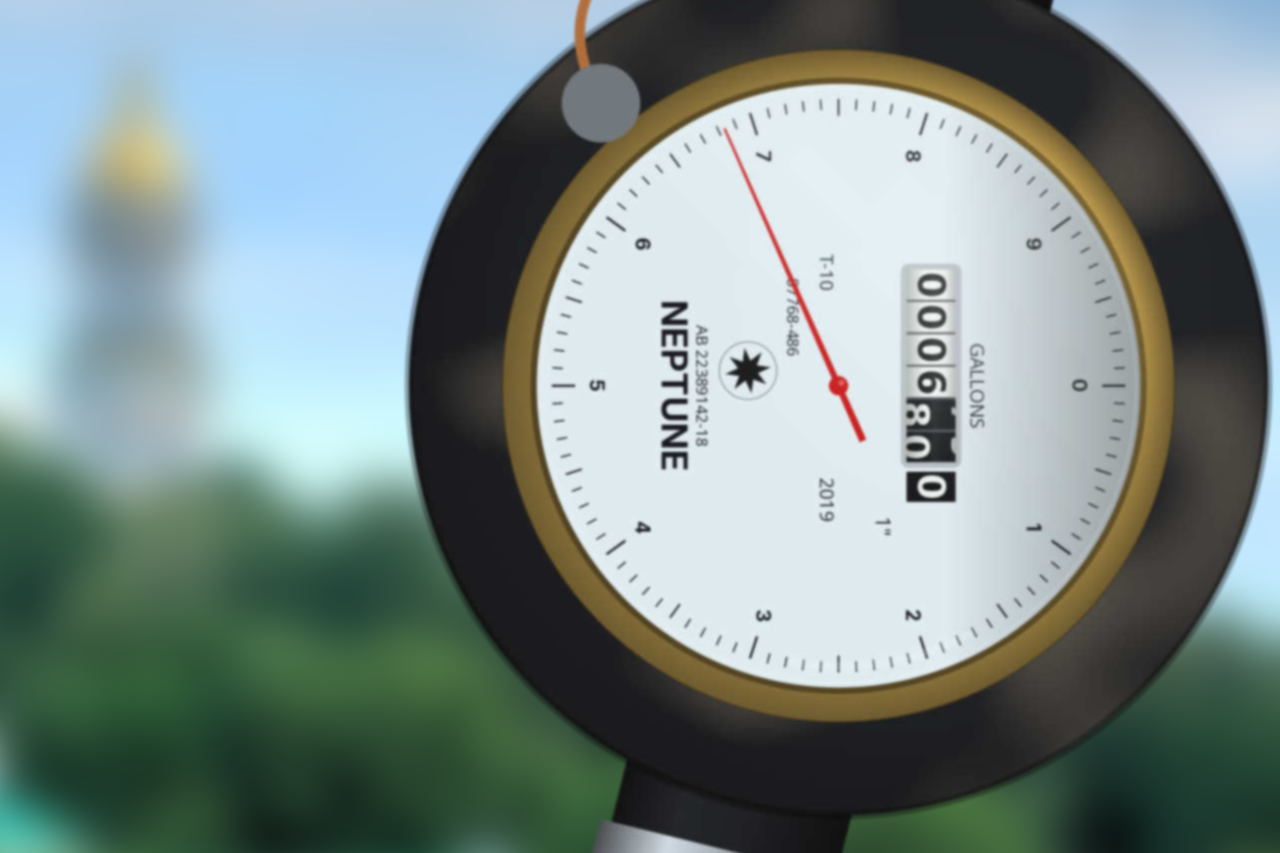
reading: gal 6796.8
